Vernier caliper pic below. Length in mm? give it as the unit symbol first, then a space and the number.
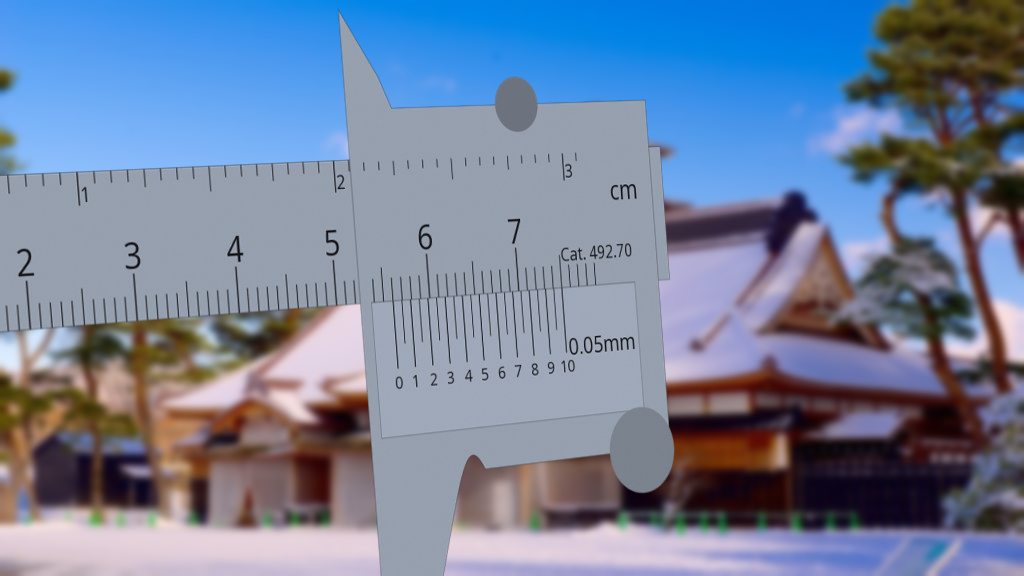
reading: mm 56.0
